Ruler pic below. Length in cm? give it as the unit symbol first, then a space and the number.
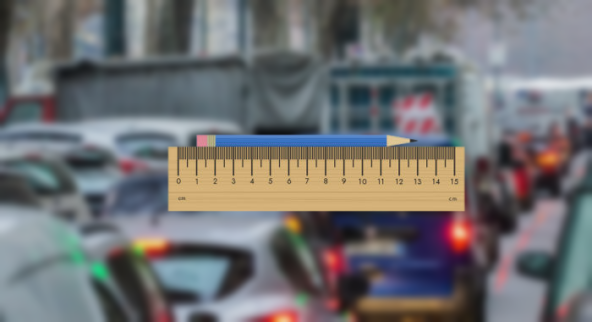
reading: cm 12
